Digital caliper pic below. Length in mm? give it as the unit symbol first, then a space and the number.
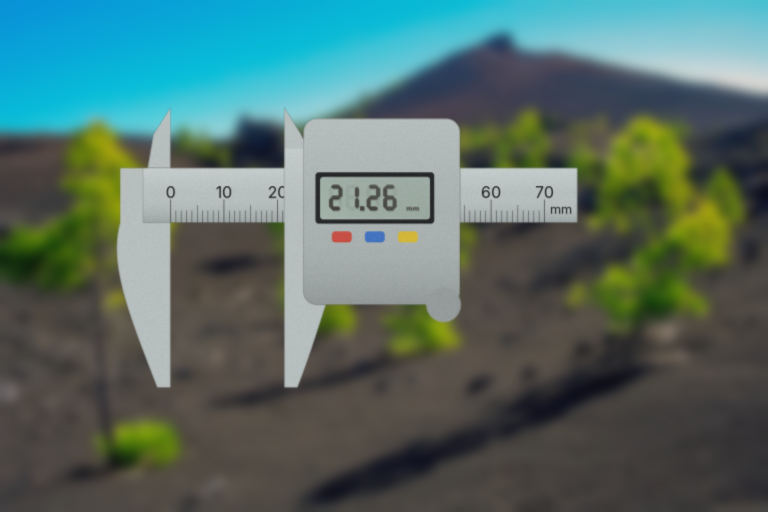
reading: mm 21.26
